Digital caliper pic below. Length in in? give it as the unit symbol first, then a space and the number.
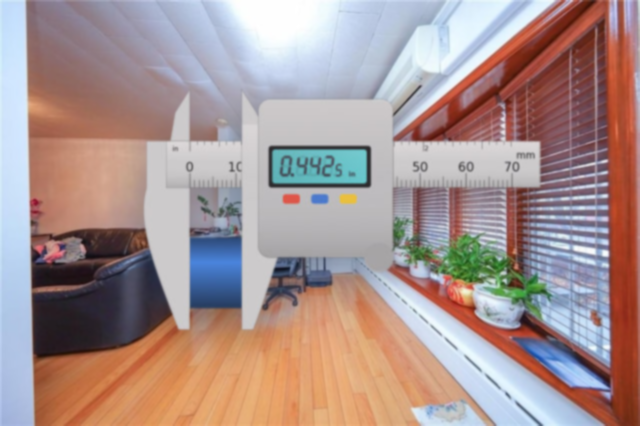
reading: in 0.4425
